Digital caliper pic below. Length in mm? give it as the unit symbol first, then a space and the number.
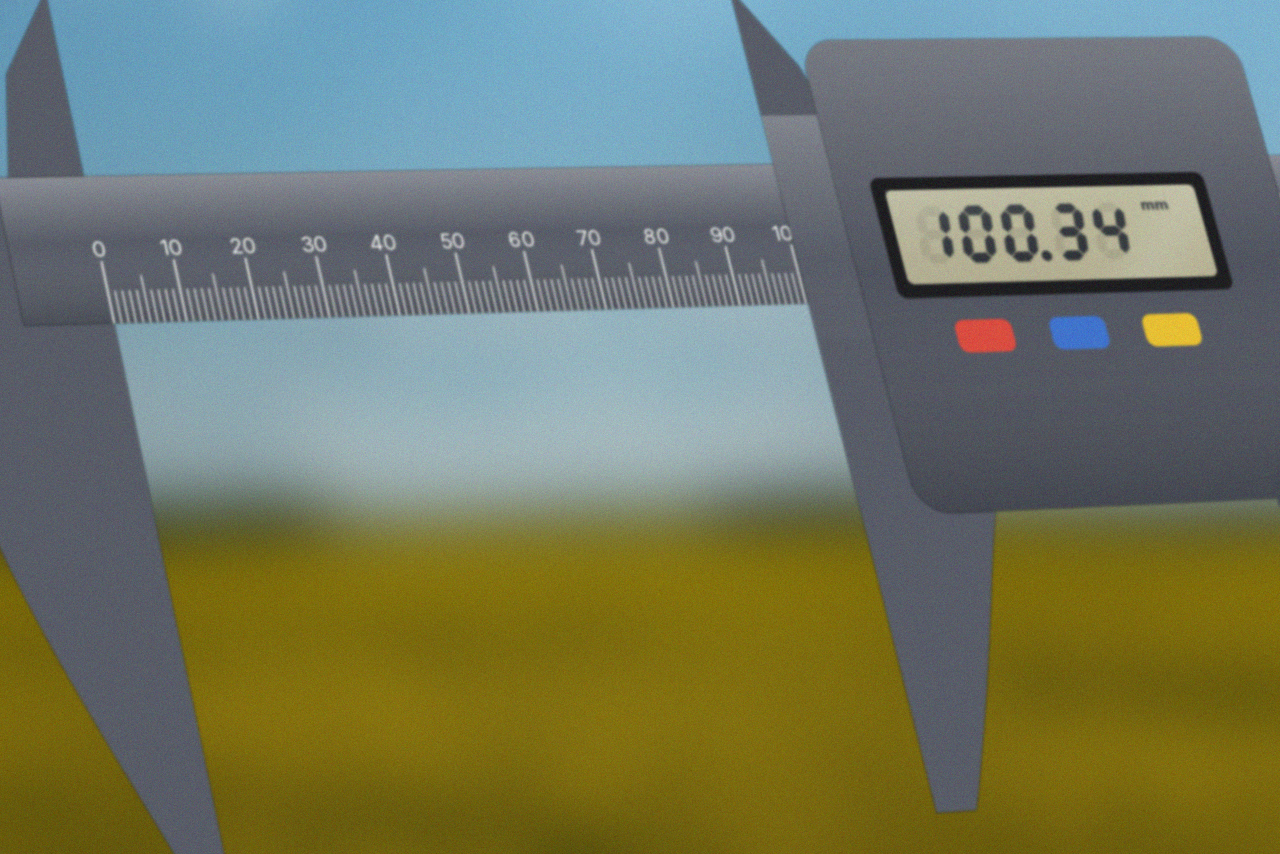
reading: mm 100.34
